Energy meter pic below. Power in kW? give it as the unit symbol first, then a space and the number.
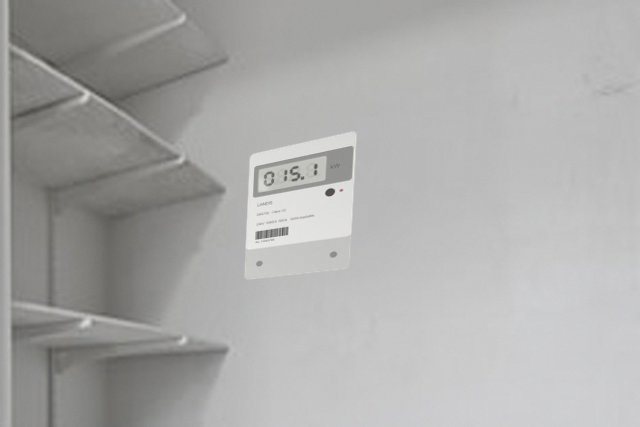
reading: kW 15.1
